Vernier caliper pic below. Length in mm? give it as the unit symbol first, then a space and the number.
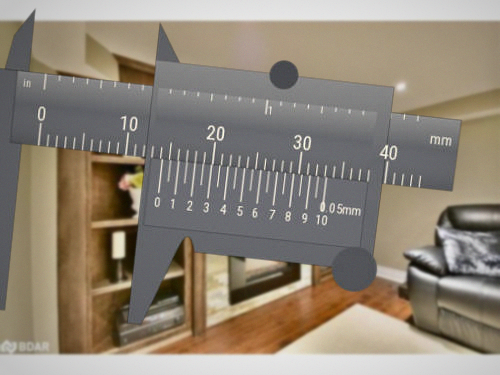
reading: mm 14.2
